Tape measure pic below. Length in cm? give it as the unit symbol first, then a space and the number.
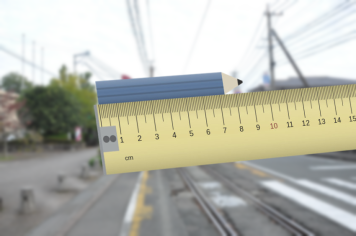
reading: cm 8.5
